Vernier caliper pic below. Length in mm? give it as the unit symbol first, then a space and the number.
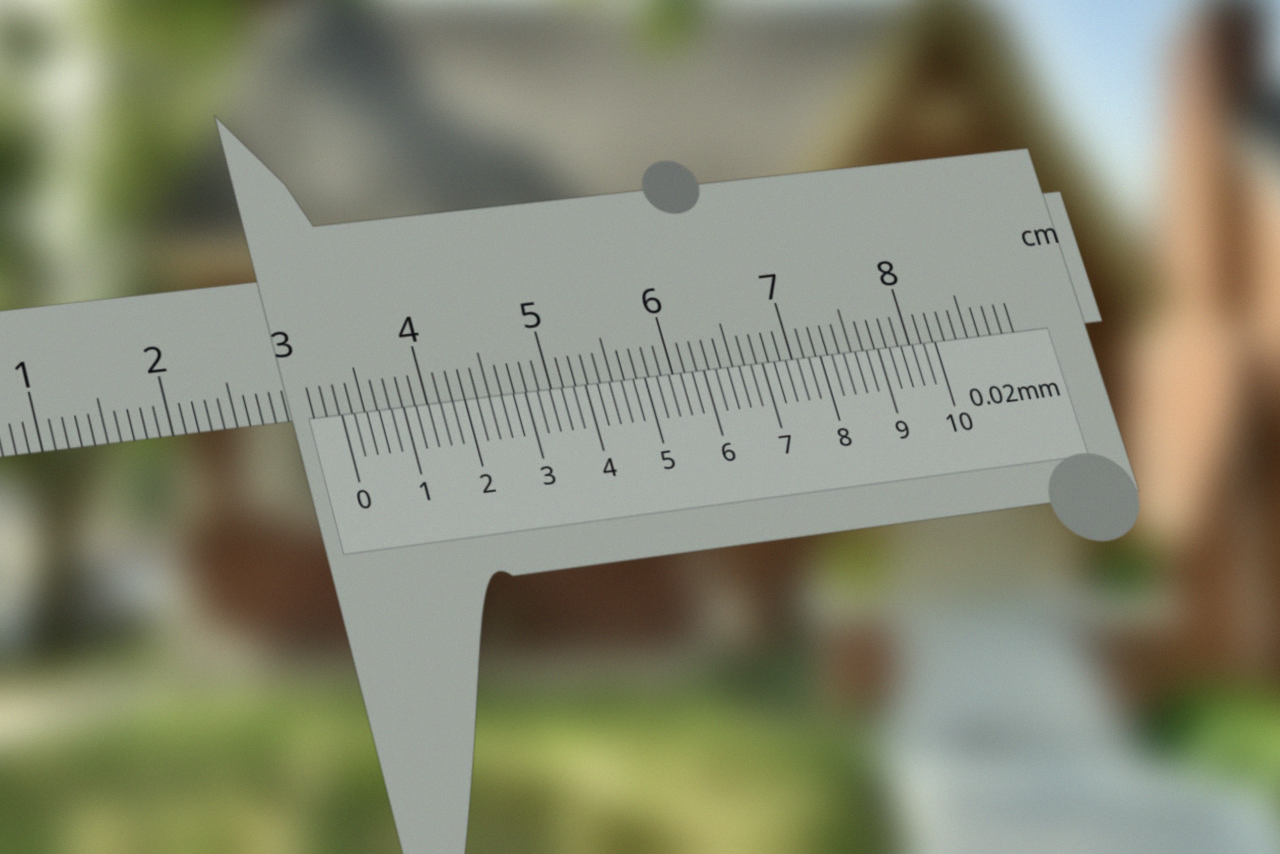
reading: mm 33.2
